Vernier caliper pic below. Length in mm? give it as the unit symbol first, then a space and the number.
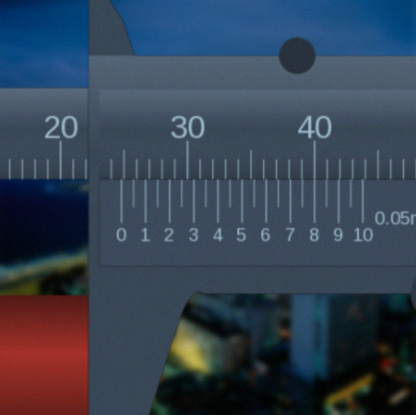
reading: mm 24.8
